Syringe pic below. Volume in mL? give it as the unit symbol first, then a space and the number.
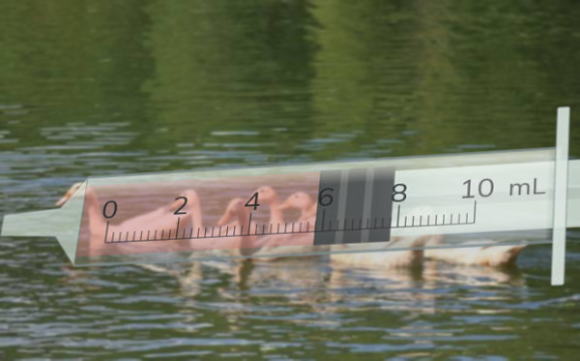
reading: mL 5.8
